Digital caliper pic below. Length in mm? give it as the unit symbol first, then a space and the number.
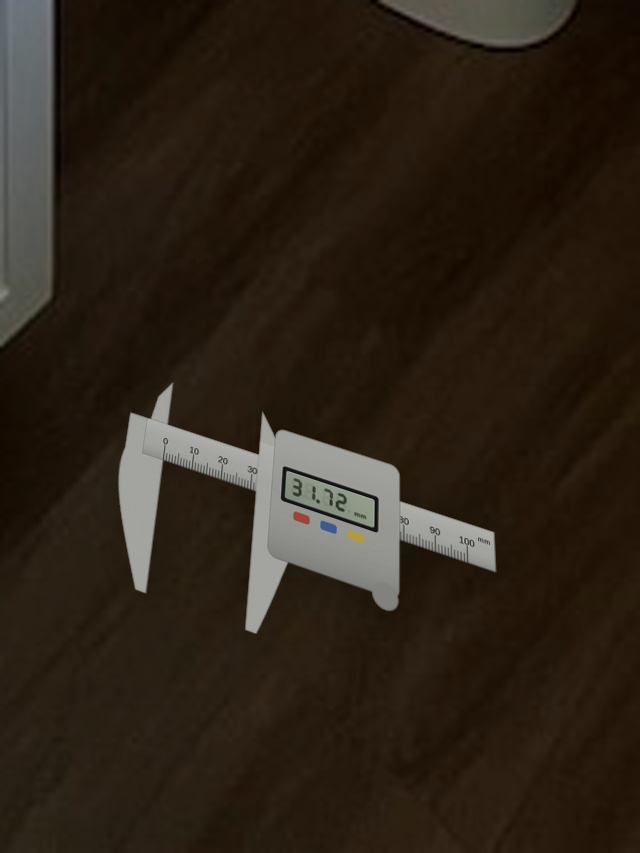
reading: mm 31.72
